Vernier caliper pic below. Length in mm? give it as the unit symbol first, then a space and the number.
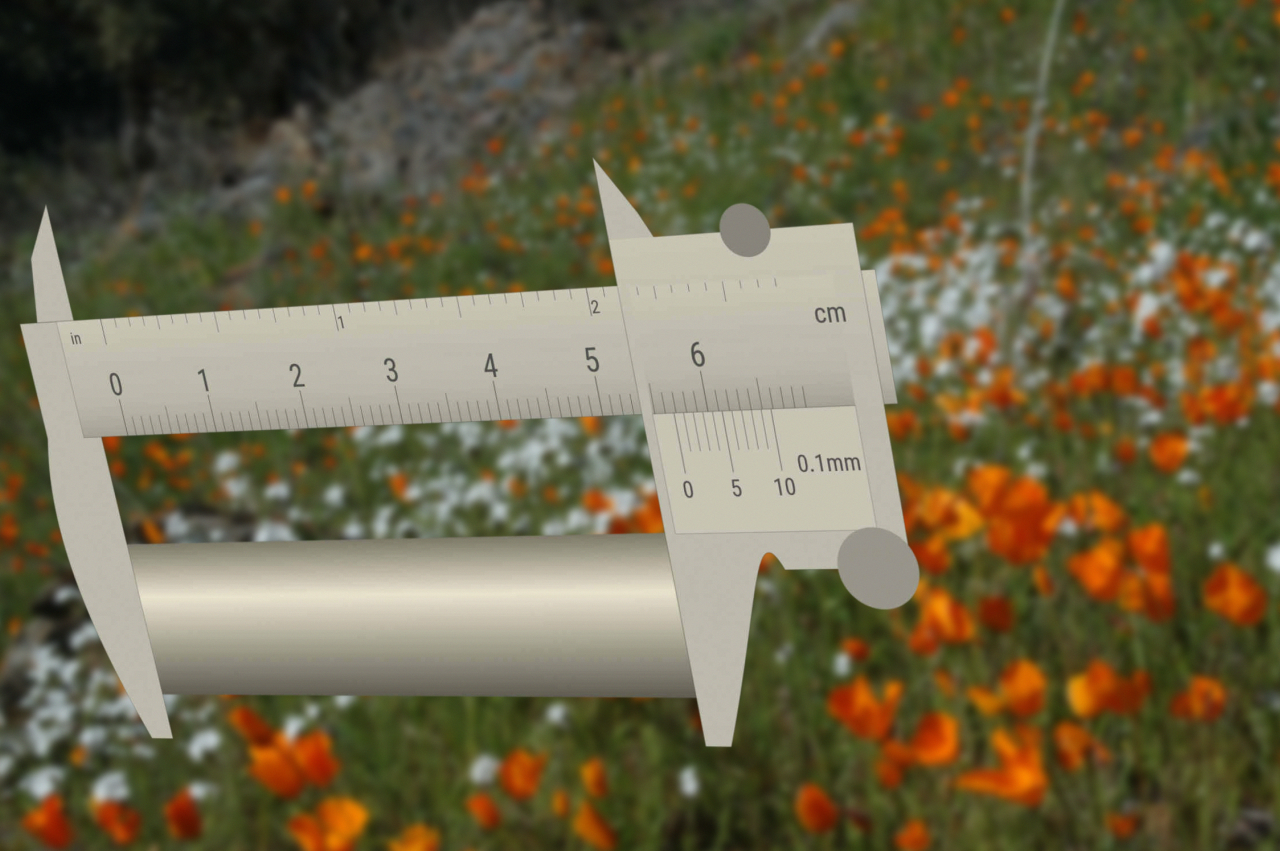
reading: mm 56.8
